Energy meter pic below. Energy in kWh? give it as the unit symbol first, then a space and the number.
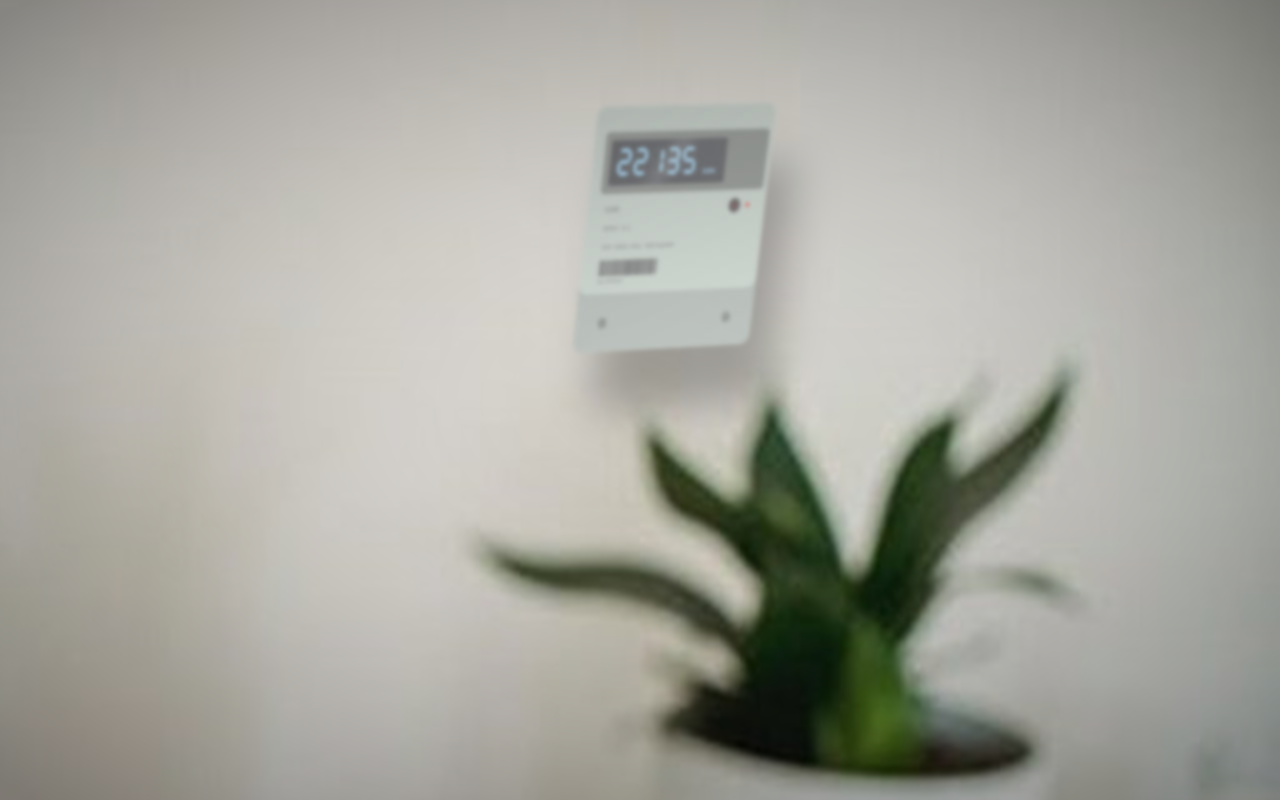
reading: kWh 22135
